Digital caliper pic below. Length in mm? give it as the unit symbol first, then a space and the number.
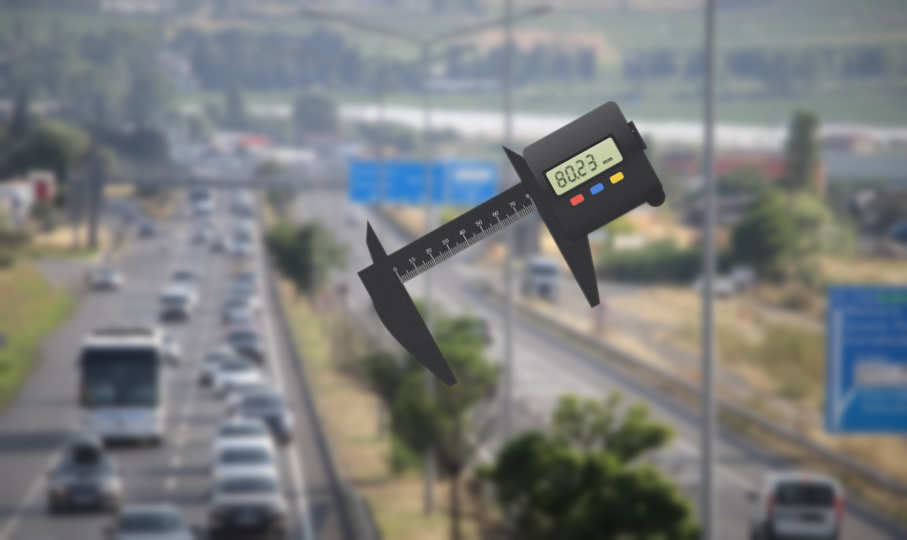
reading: mm 80.23
